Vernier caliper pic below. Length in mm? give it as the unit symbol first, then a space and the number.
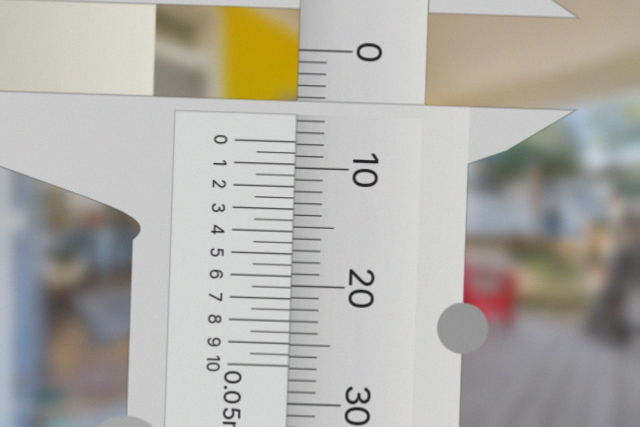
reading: mm 7.8
